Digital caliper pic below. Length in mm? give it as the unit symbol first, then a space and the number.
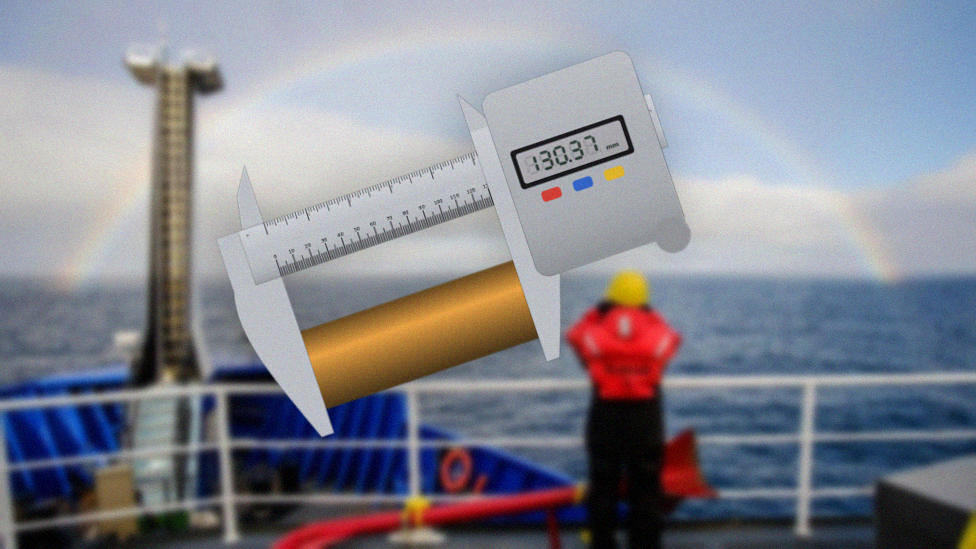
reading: mm 130.37
